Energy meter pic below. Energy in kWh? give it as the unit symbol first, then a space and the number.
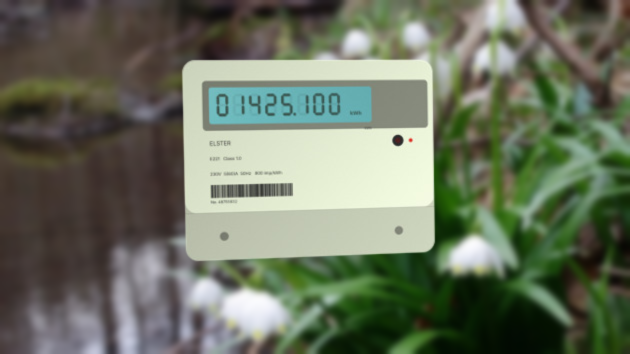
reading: kWh 1425.100
